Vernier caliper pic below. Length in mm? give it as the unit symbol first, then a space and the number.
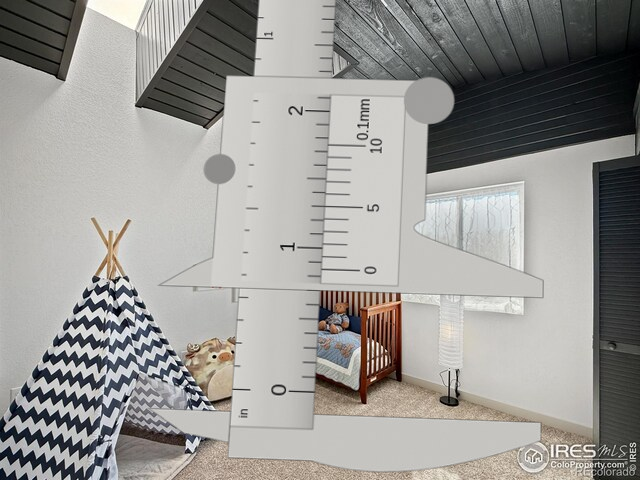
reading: mm 8.5
